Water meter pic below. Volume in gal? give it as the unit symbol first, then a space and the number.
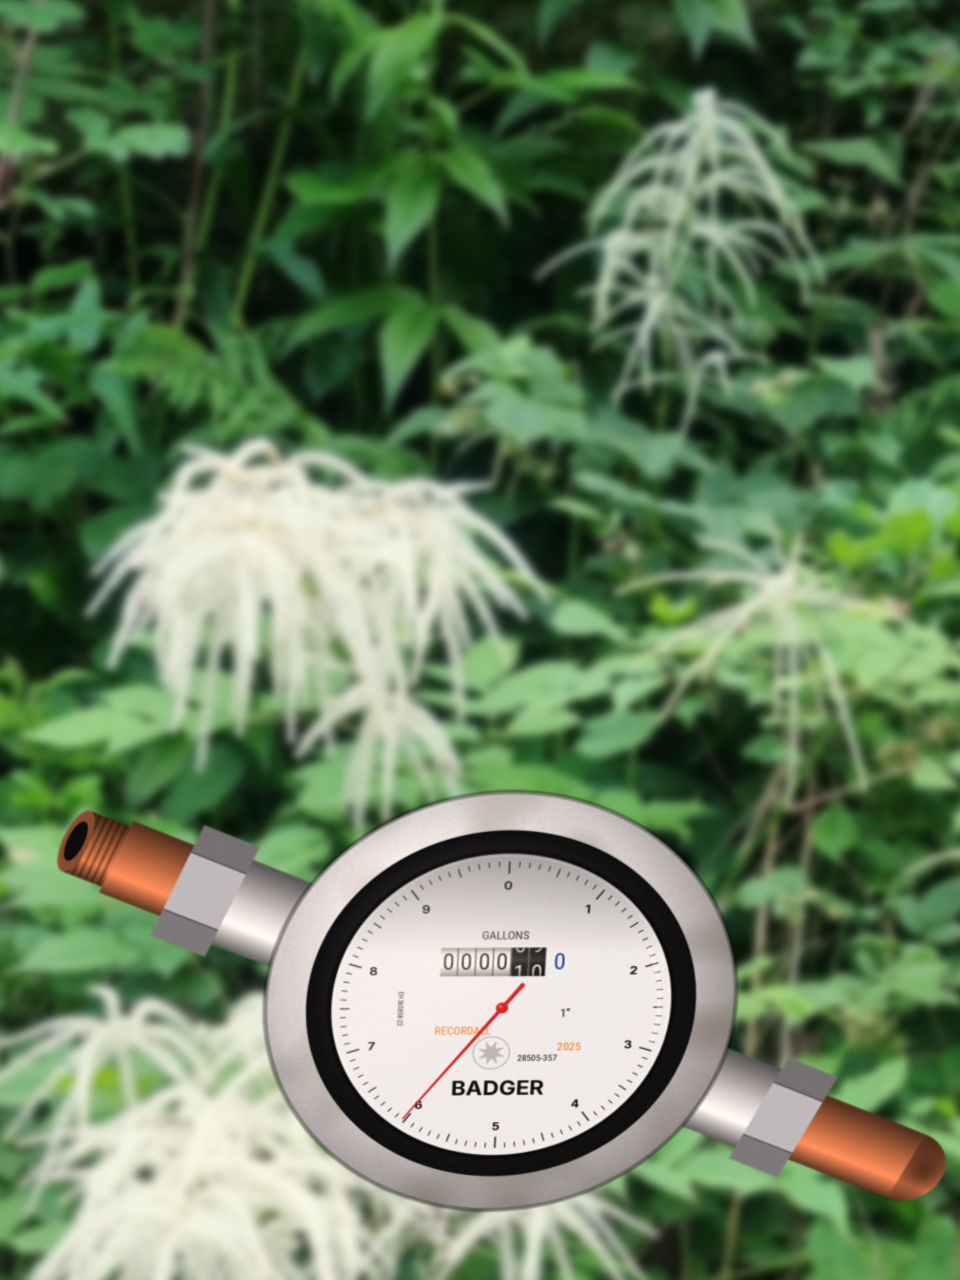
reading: gal 96.0
